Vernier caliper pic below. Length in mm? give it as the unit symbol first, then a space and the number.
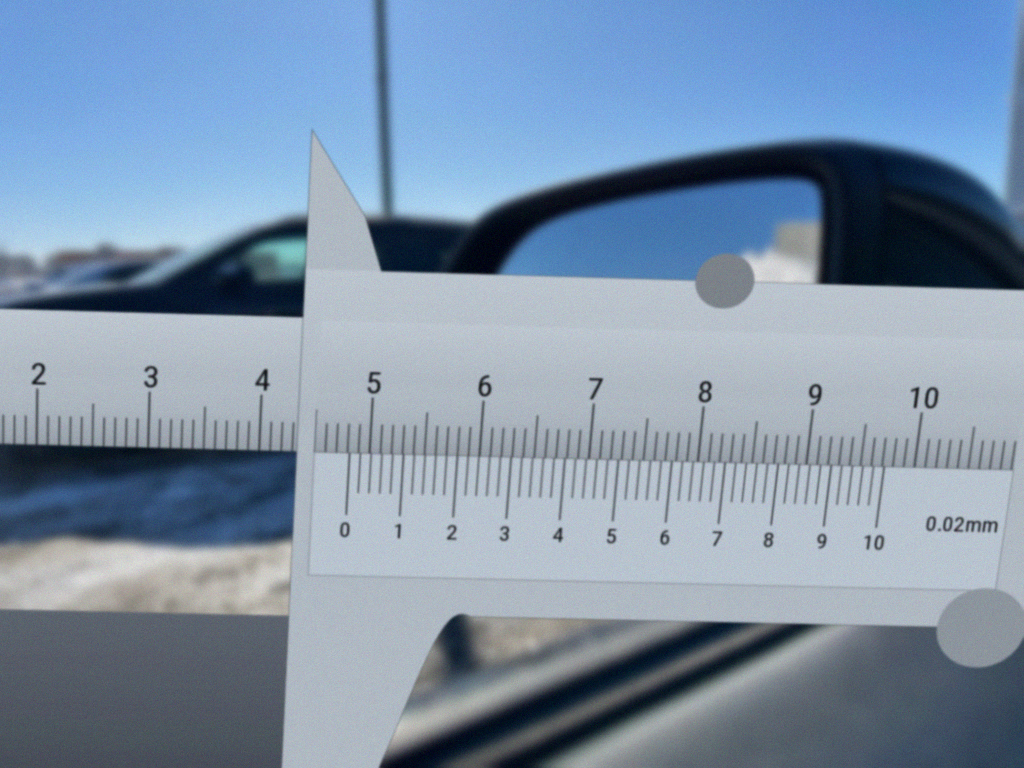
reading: mm 48.2
